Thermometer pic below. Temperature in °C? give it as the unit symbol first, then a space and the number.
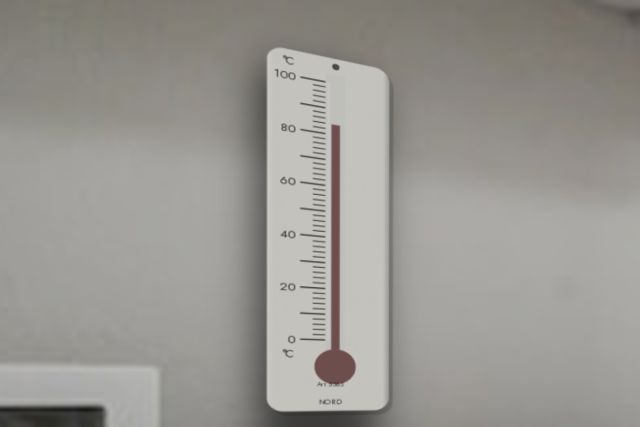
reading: °C 84
